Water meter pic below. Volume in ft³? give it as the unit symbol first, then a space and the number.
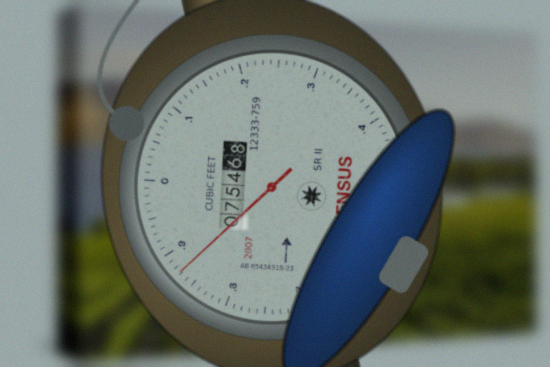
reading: ft³ 75467.87
